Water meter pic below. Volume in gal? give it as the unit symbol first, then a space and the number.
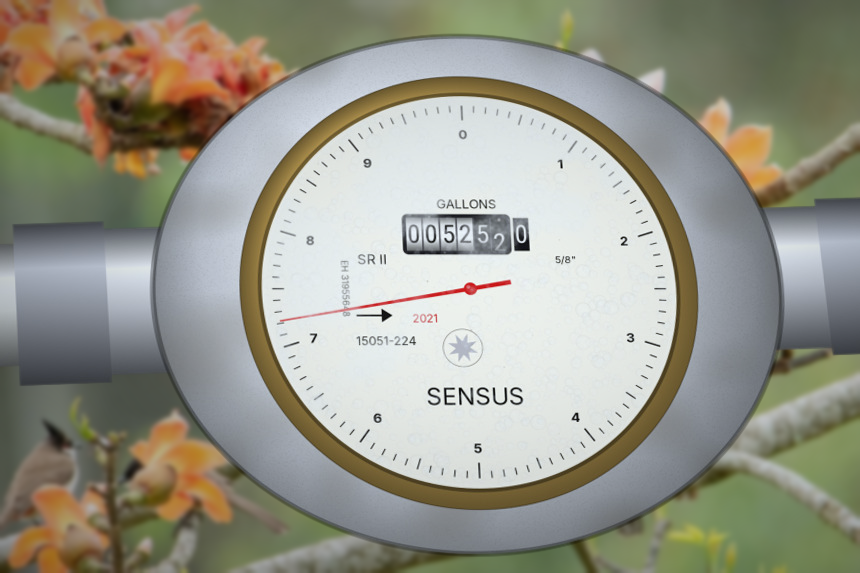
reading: gal 52517.2
